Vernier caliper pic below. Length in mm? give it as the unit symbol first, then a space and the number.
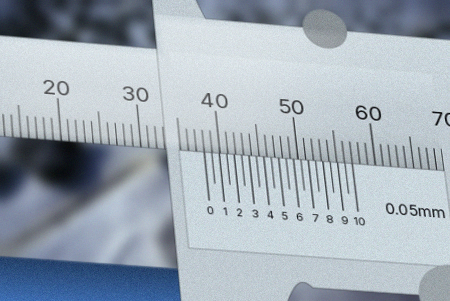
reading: mm 38.0
